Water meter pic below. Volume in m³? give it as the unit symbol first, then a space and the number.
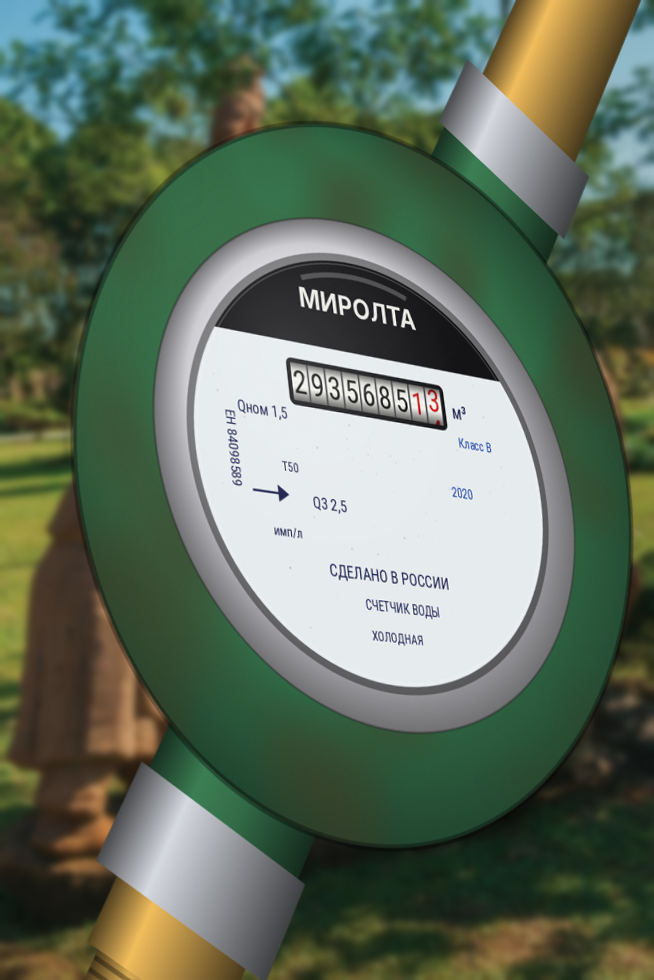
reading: m³ 2935685.13
